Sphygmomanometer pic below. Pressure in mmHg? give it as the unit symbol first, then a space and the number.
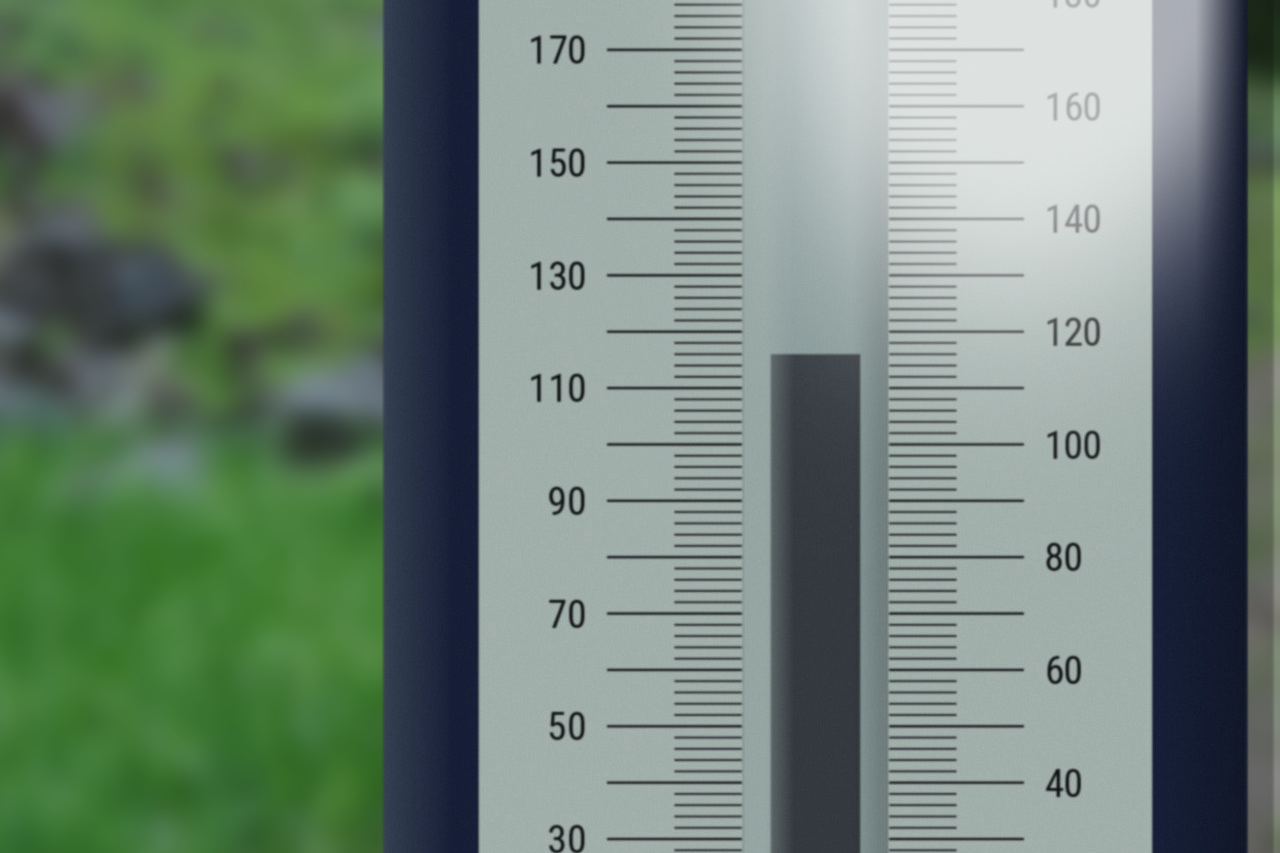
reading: mmHg 116
